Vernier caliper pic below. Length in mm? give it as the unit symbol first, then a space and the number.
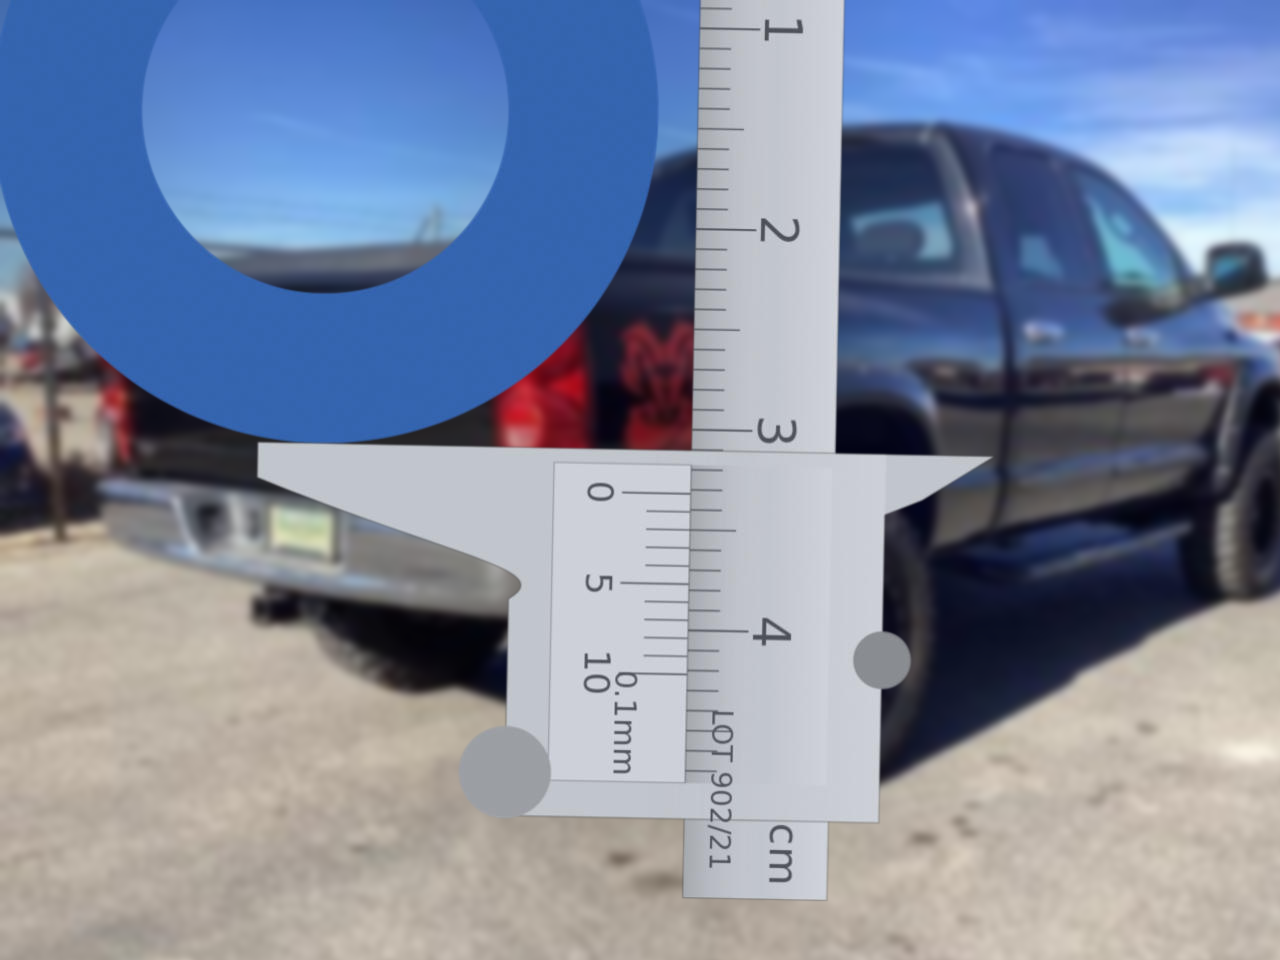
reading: mm 33.2
